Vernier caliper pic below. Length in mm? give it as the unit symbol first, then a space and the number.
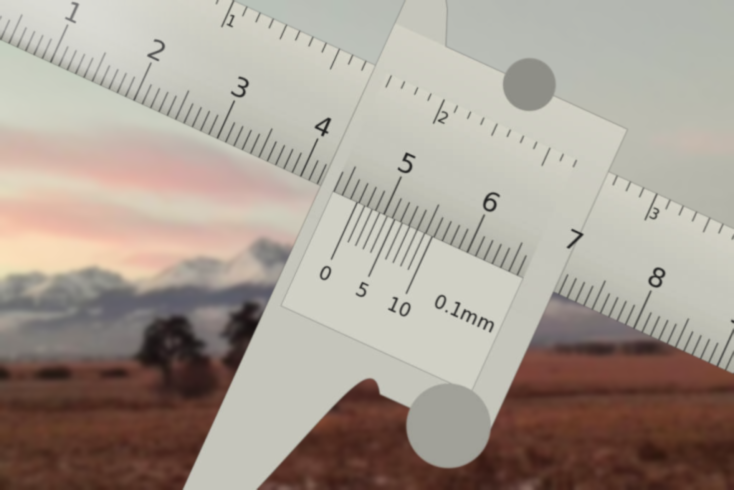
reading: mm 46.8
